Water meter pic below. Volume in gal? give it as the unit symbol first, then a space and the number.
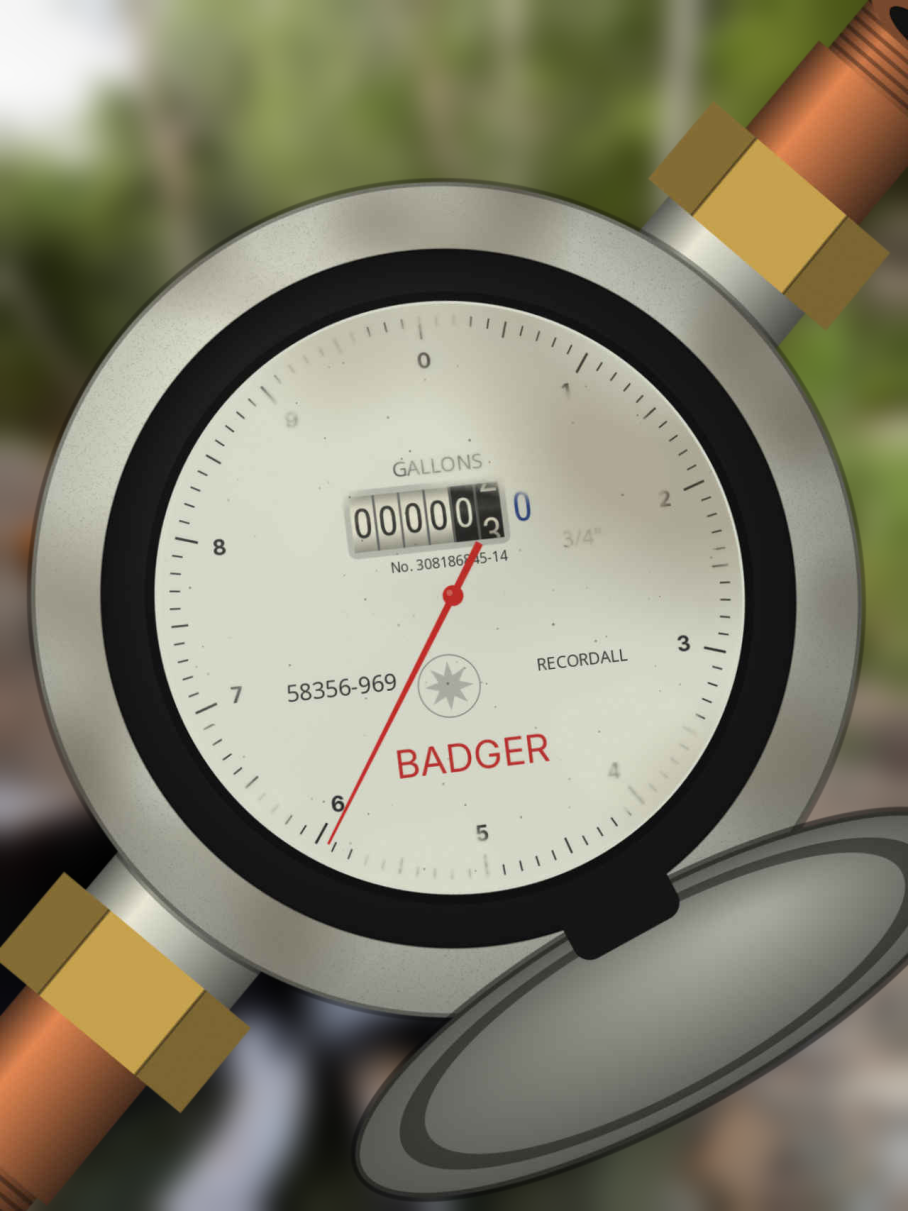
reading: gal 25.9
